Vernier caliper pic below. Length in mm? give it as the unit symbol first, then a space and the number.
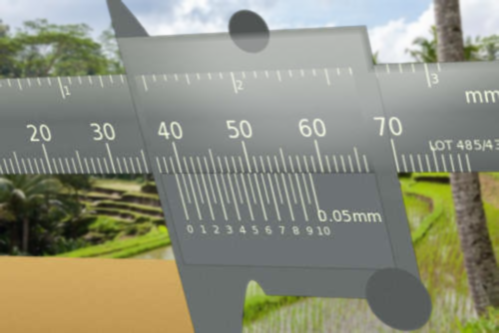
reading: mm 39.2
